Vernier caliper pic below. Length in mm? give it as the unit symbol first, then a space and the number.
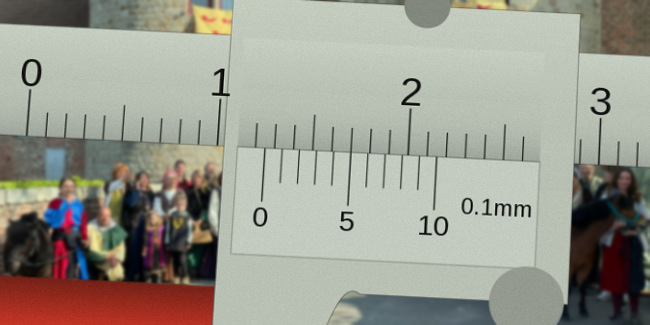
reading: mm 12.5
